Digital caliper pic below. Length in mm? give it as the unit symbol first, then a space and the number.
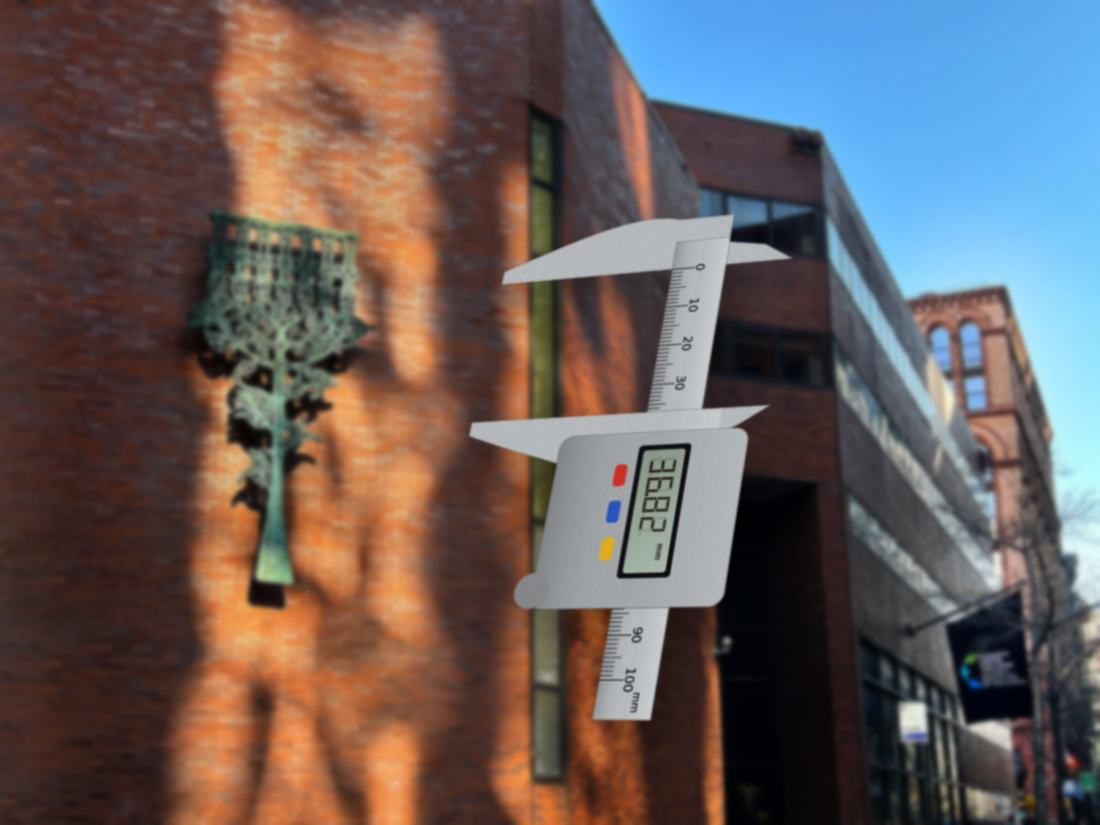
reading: mm 36.82
